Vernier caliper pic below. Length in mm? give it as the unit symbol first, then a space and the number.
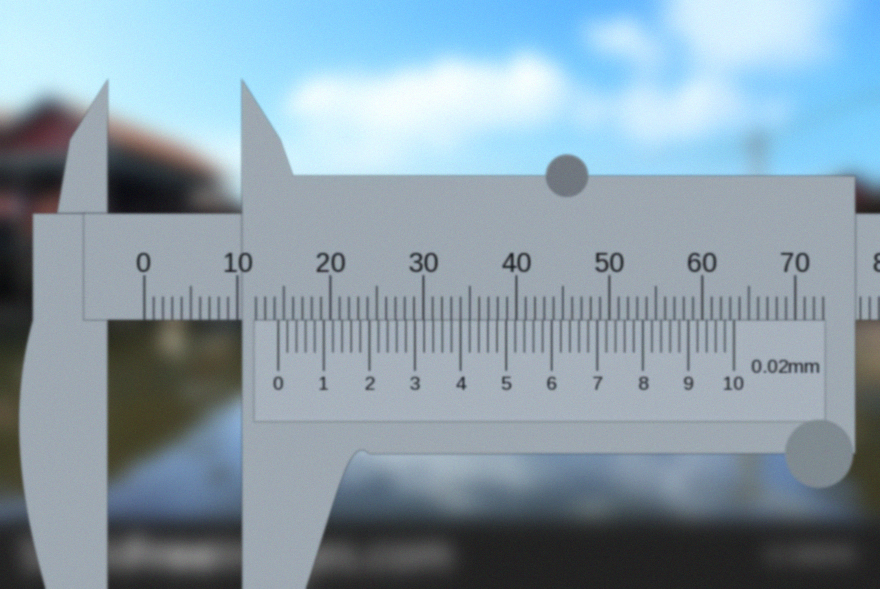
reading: mm 14.4
